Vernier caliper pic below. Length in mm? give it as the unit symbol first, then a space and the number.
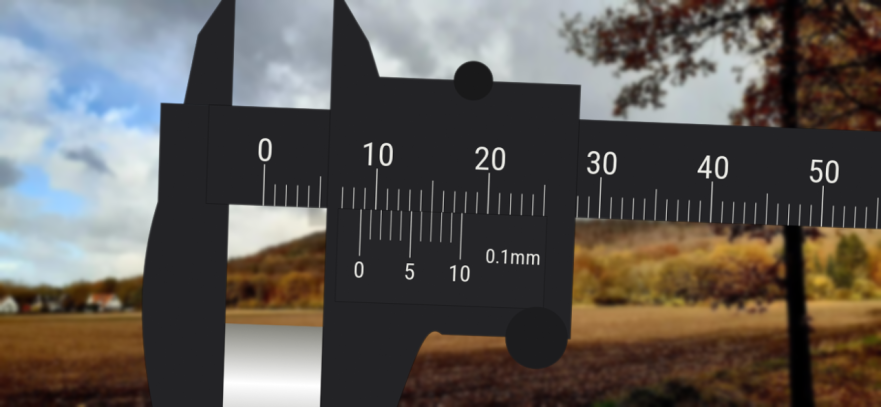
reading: mm 8.7
